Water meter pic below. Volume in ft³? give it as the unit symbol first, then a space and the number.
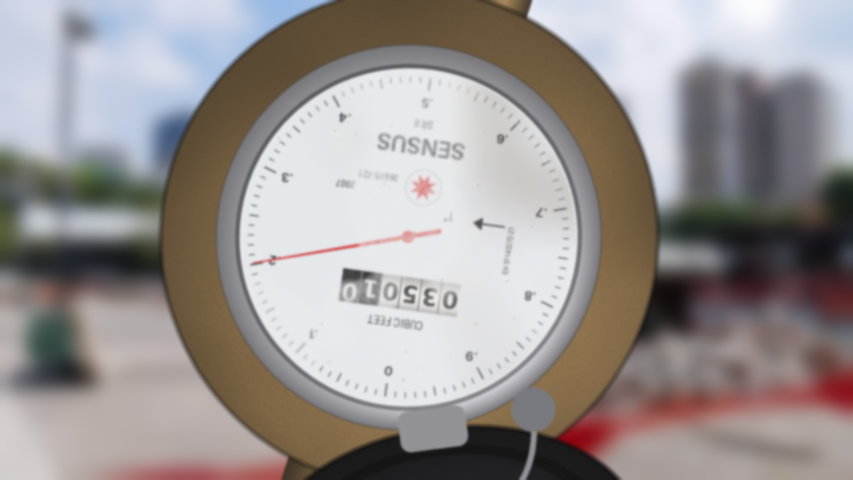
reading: ft³ 35010.20
